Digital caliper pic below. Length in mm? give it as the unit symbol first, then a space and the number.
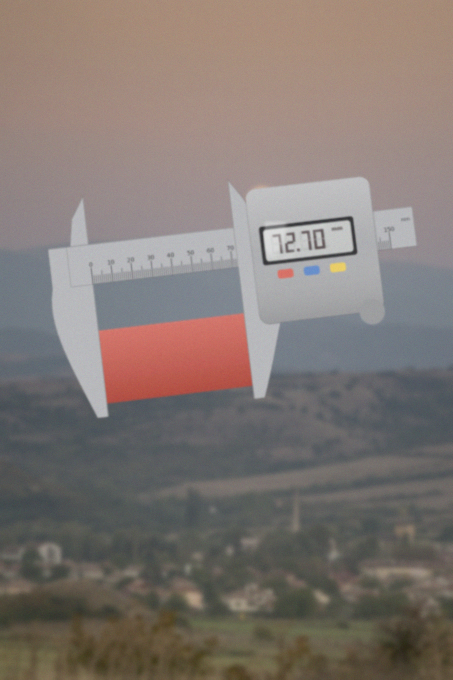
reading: mm 72.70
